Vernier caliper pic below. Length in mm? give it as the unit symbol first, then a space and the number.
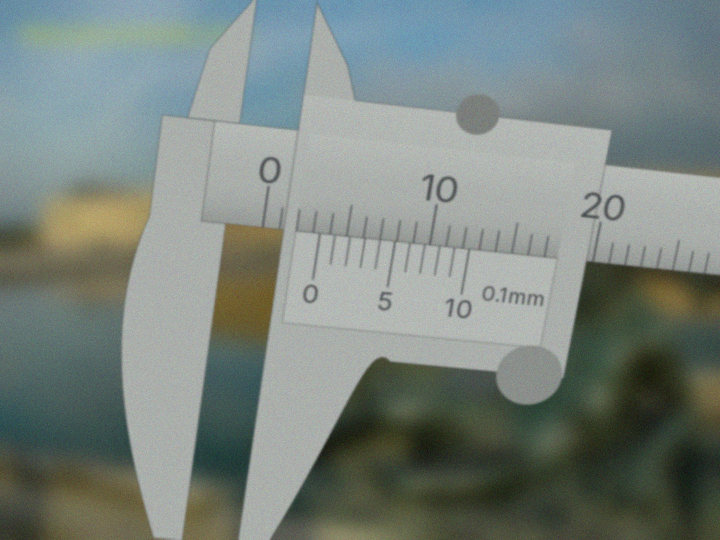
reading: mm 3.4
